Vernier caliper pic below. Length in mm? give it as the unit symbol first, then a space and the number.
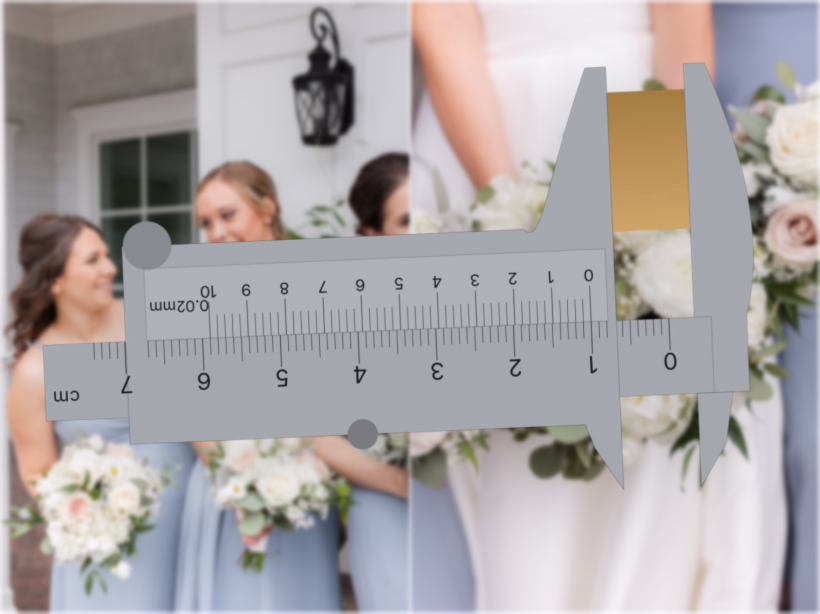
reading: mm 10.0
